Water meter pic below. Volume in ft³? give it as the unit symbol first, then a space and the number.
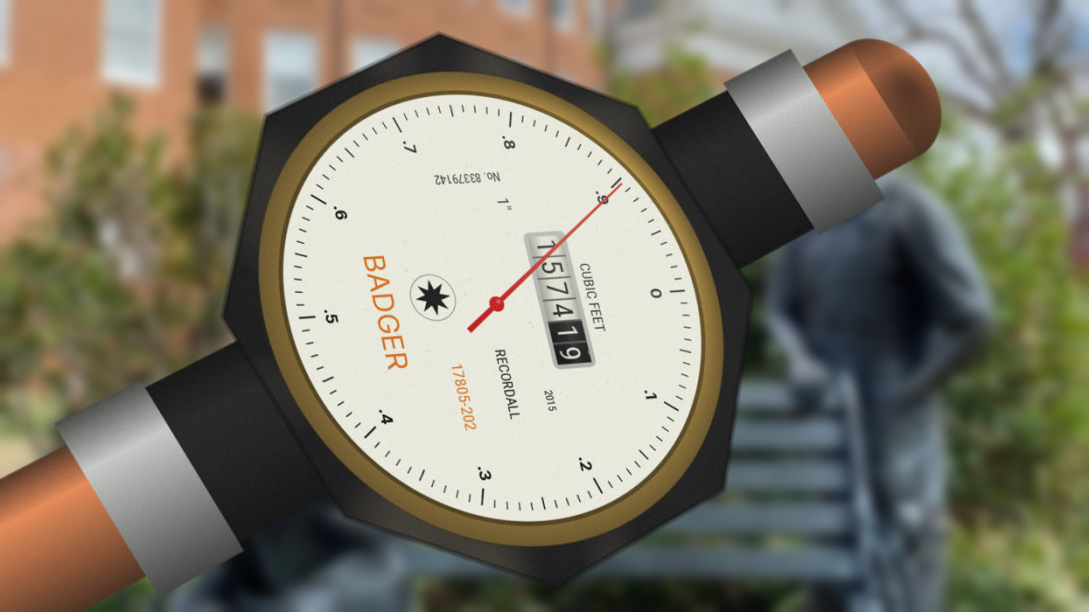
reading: ft³ 157418.90
